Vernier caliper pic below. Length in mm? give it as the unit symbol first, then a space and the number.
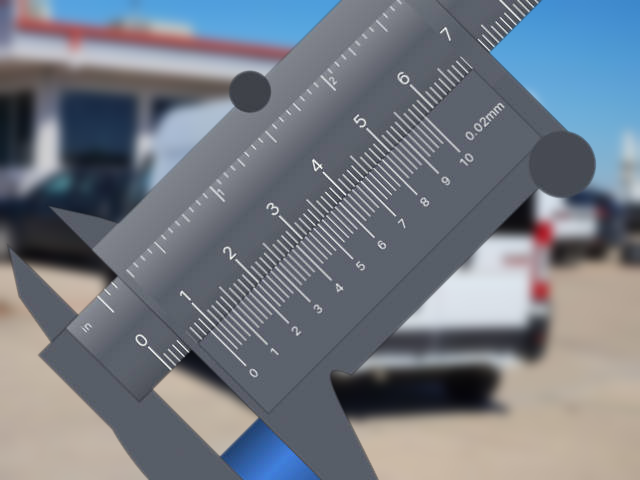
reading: mm 9.0
